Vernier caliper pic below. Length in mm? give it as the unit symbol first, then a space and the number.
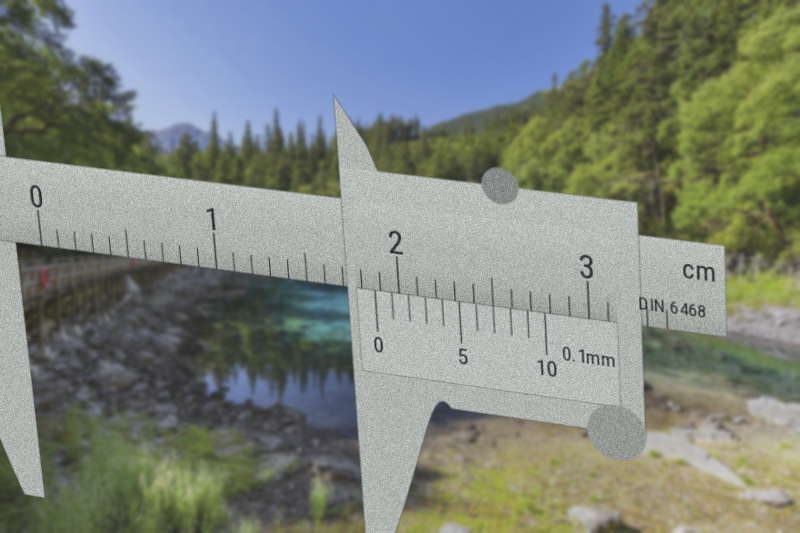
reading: mm 18.7
